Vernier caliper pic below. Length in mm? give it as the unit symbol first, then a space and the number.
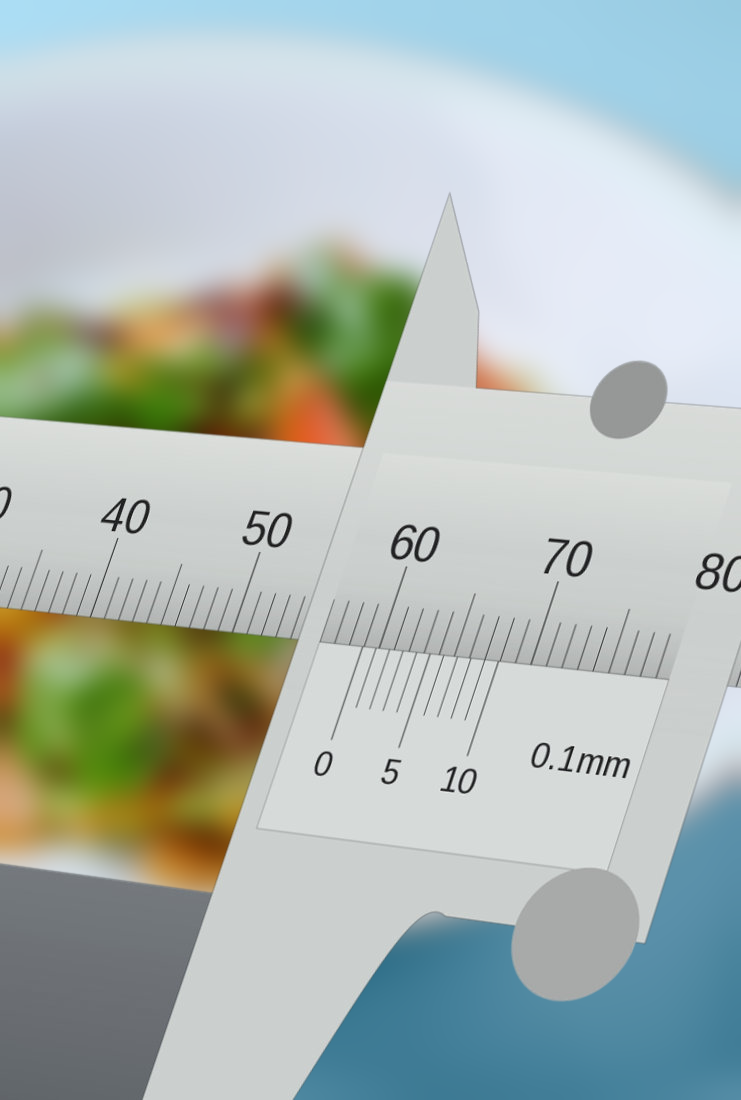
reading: mm 58.9
